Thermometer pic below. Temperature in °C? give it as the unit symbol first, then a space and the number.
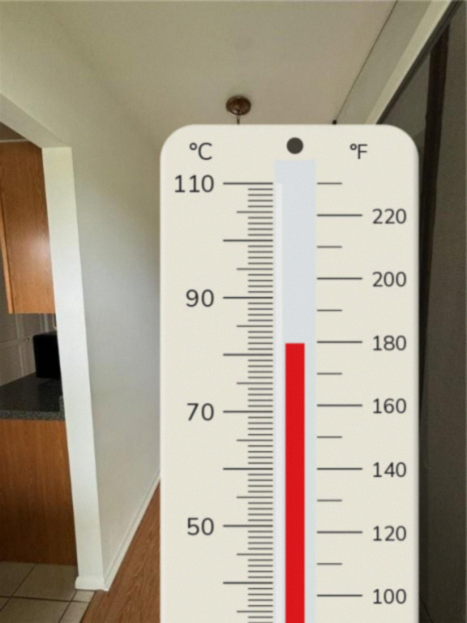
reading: °C 82
